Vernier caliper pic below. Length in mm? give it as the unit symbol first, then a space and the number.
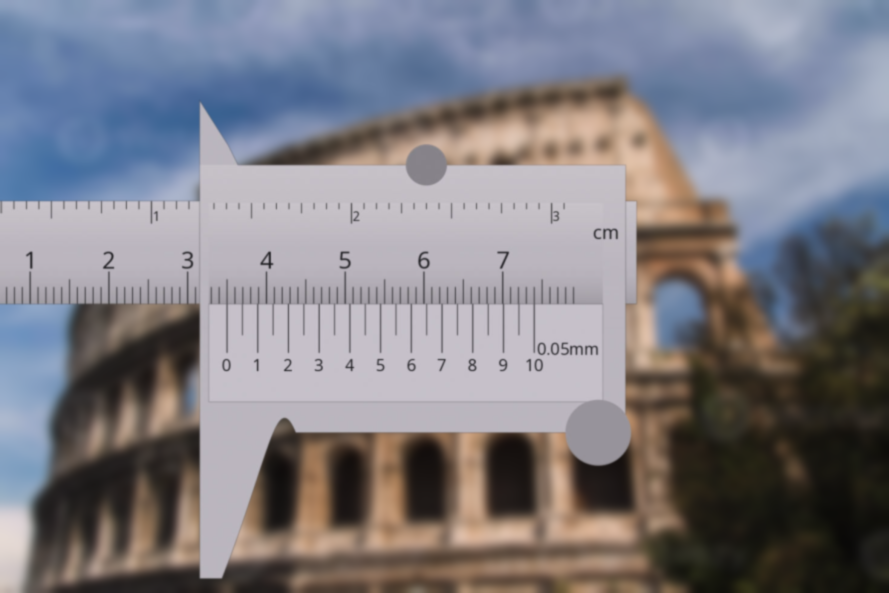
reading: mm 35.0
